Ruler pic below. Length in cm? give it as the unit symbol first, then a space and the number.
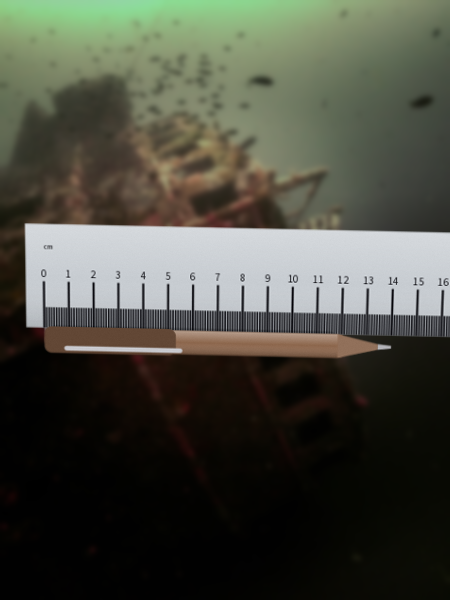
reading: cm 14
